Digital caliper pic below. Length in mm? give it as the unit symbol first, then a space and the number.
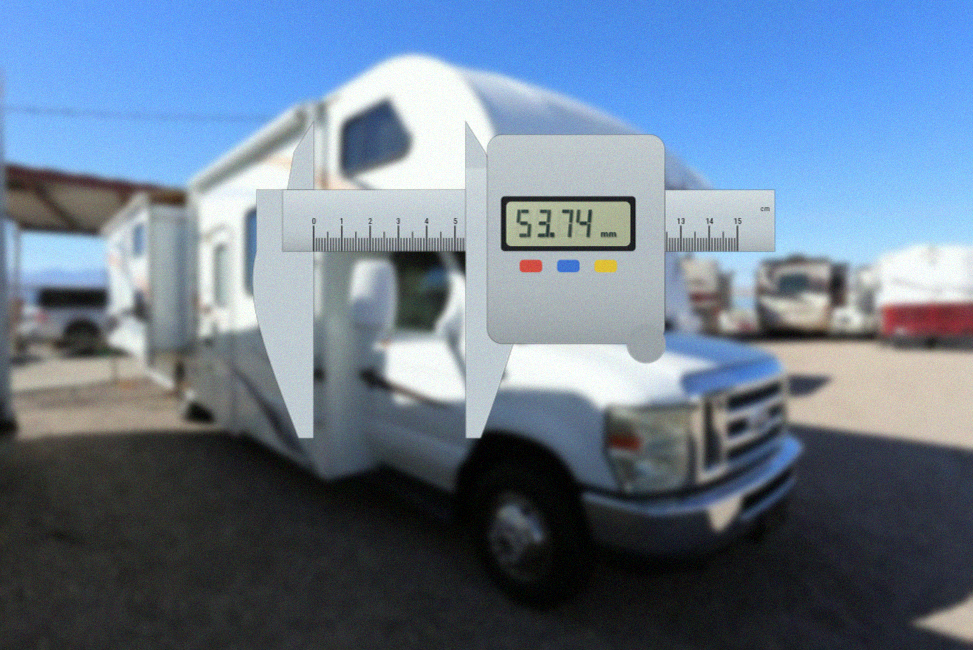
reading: mm 53.74
